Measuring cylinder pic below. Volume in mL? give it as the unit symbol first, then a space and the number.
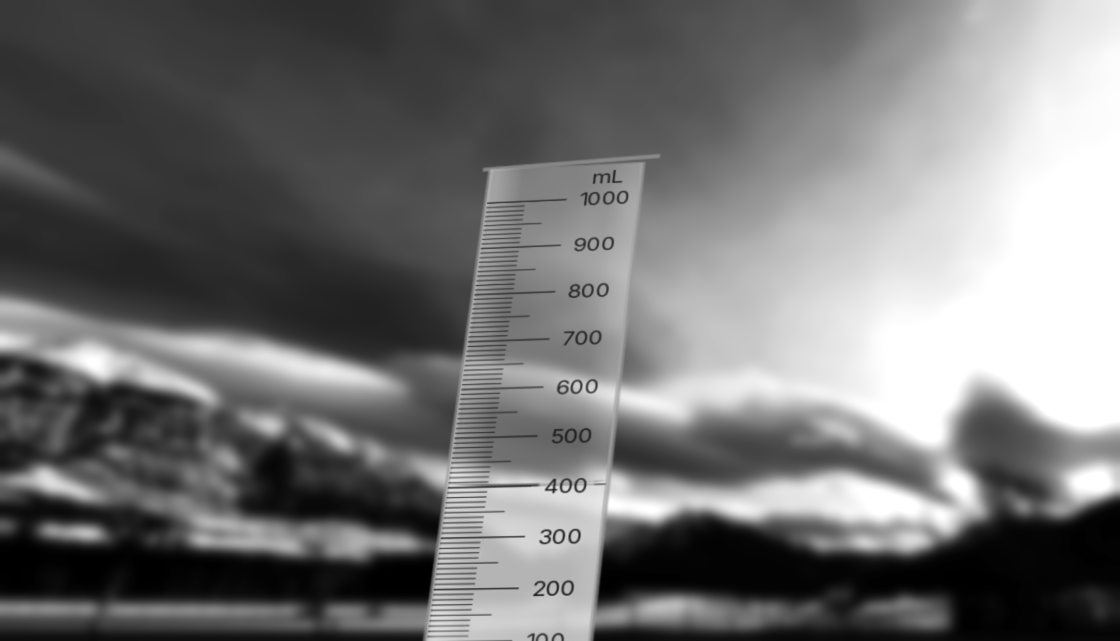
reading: mL 400
